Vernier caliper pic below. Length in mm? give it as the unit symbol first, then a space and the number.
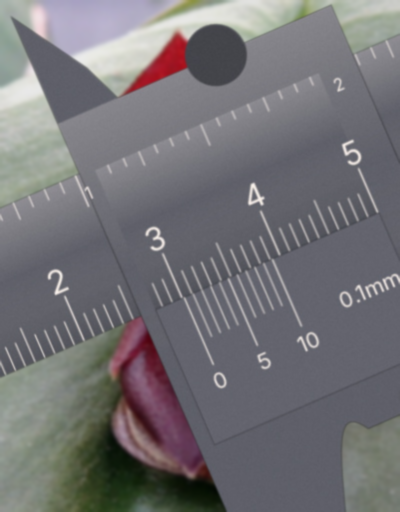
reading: mm 30.2
